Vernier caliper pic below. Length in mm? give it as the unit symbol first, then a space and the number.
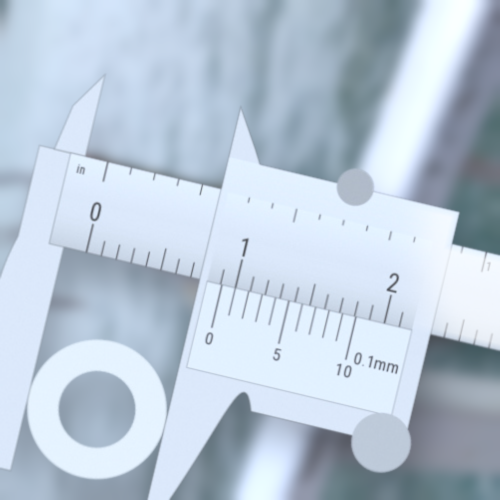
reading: mm 9.1
